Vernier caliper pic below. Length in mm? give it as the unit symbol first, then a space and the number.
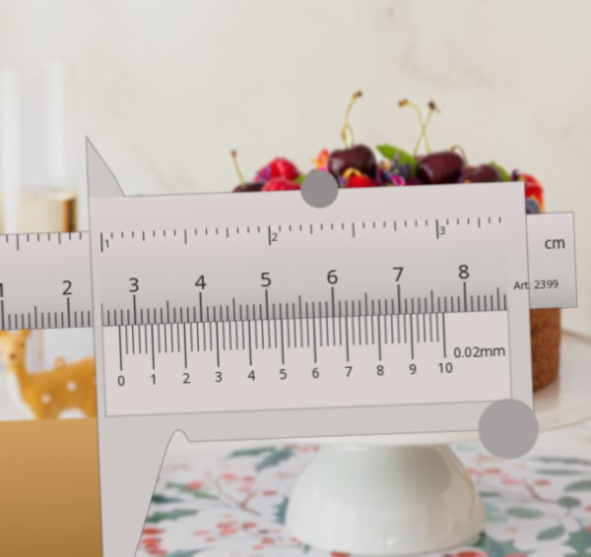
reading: mm 27.6
